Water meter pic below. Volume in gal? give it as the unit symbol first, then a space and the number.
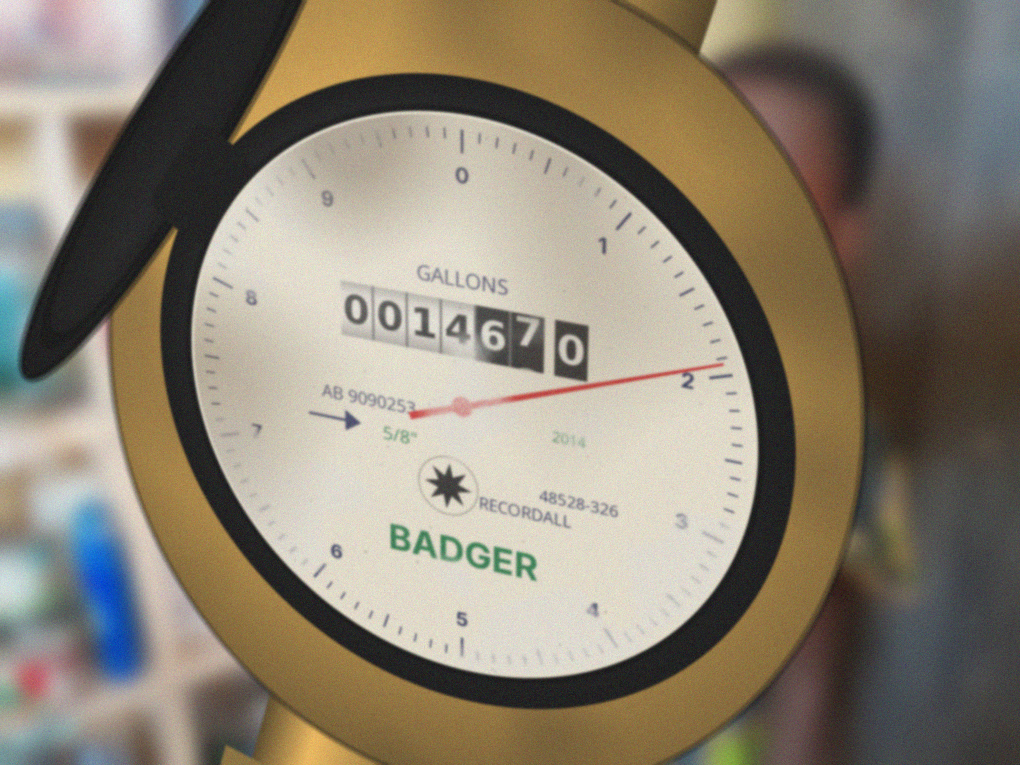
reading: gal 14671.9
